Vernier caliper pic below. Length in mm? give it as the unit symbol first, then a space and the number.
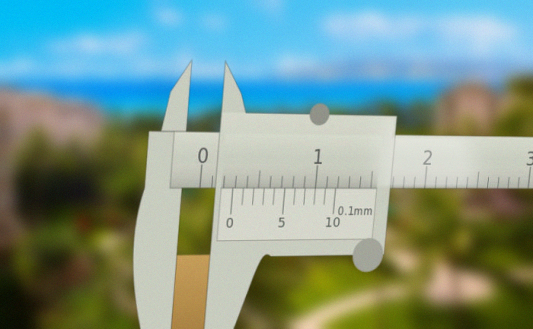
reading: mm 2.8
